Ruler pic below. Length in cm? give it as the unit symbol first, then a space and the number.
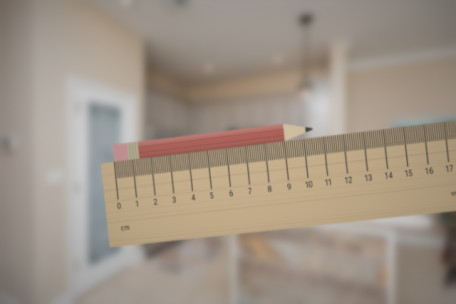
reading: cm 10.5
